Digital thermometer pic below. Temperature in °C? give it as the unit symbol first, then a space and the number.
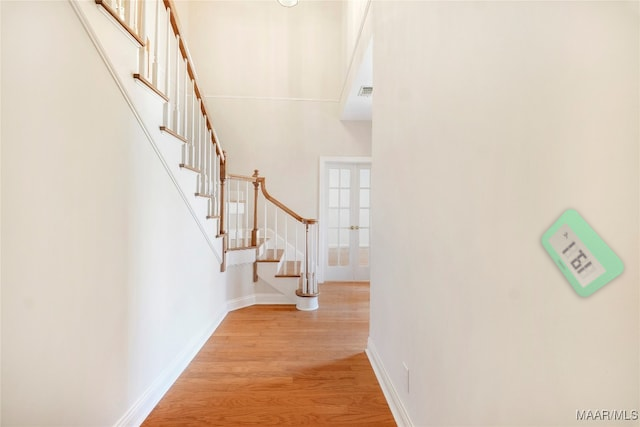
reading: °C 19.1
